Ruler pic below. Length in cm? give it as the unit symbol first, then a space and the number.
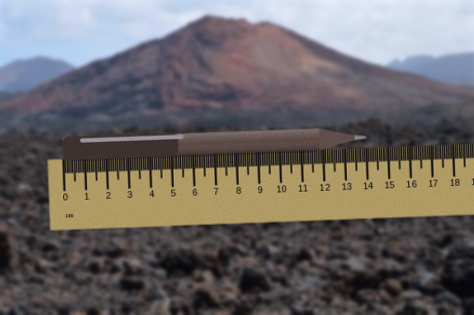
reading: cm 14
